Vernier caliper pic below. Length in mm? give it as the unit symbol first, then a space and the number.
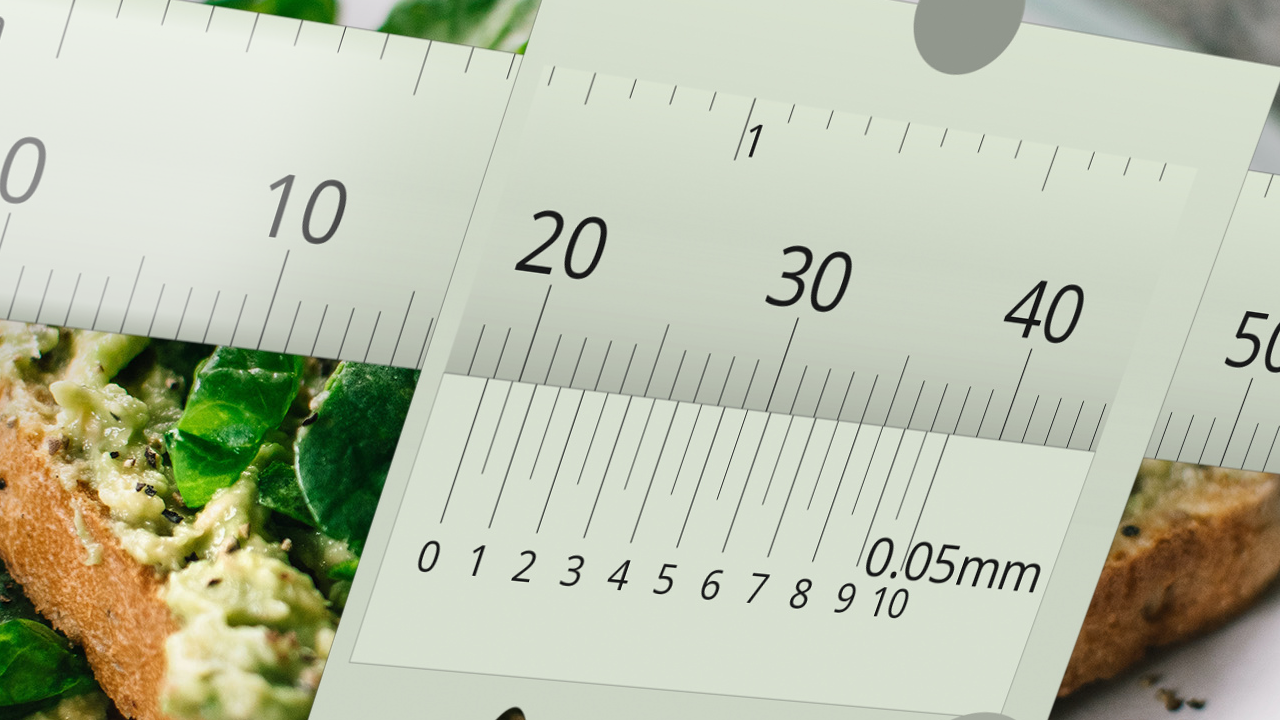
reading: mm 18.8
